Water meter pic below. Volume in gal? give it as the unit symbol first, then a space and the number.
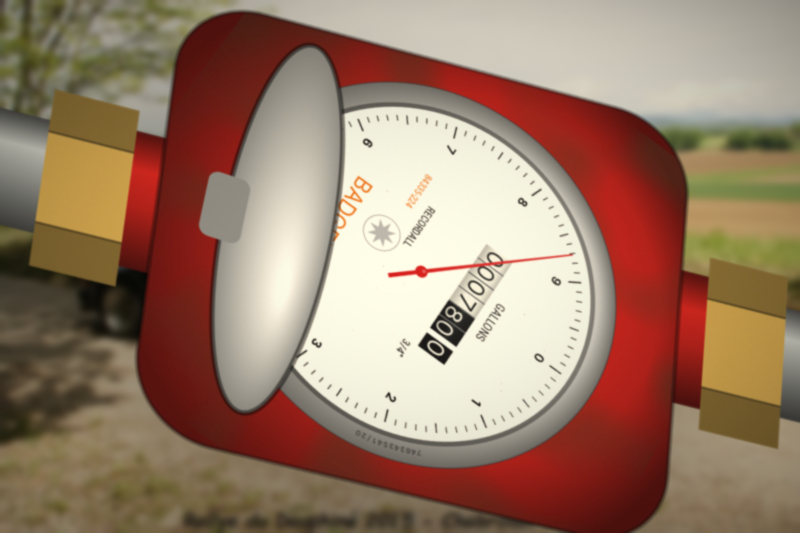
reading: gal 7798.7
